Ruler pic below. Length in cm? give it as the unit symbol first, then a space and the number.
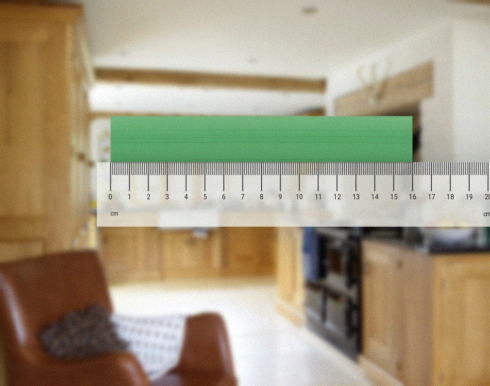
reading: cm 16
